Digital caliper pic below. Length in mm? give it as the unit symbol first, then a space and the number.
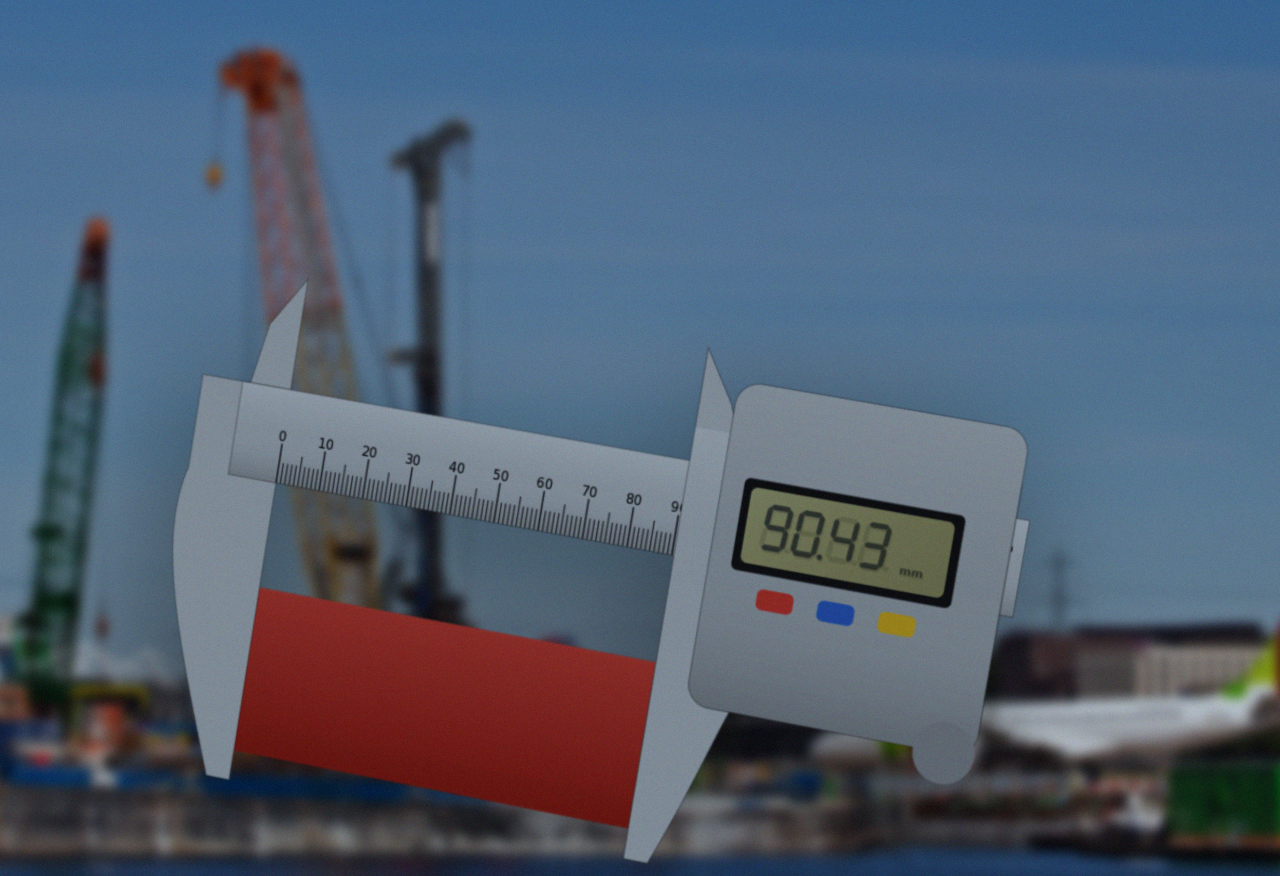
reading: mm 90.43
